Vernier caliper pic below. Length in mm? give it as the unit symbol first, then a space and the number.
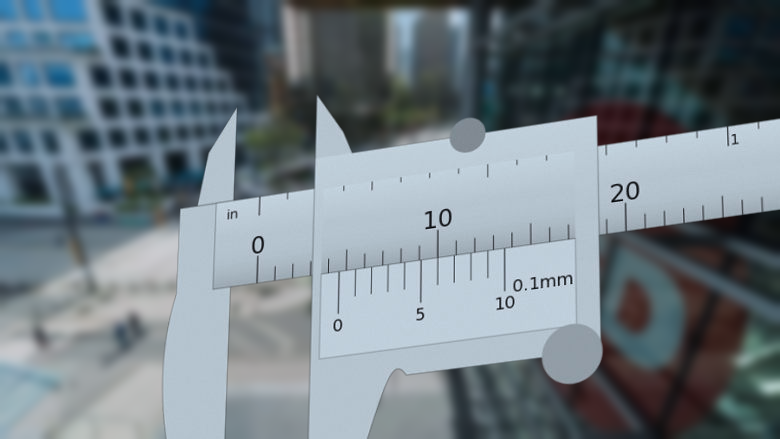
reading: mm 4.6
